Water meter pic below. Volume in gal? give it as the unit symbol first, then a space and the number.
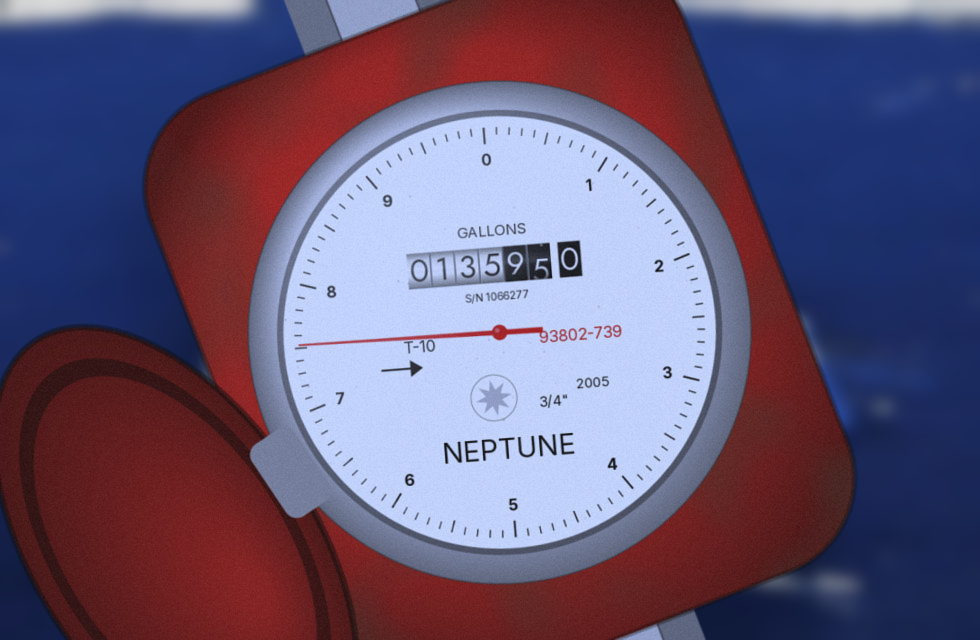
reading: gal 135947.5
